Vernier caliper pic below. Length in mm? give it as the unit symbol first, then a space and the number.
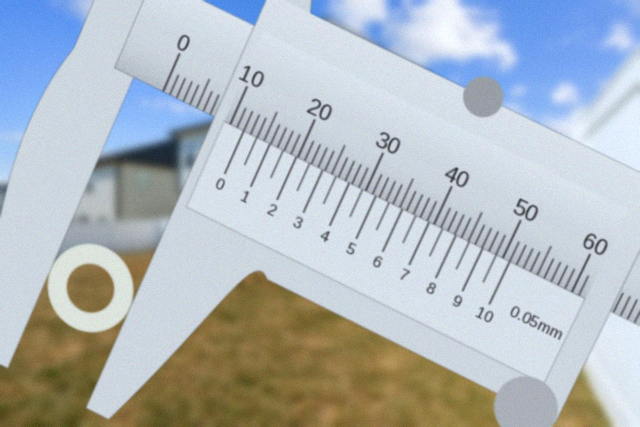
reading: mm 12.0
